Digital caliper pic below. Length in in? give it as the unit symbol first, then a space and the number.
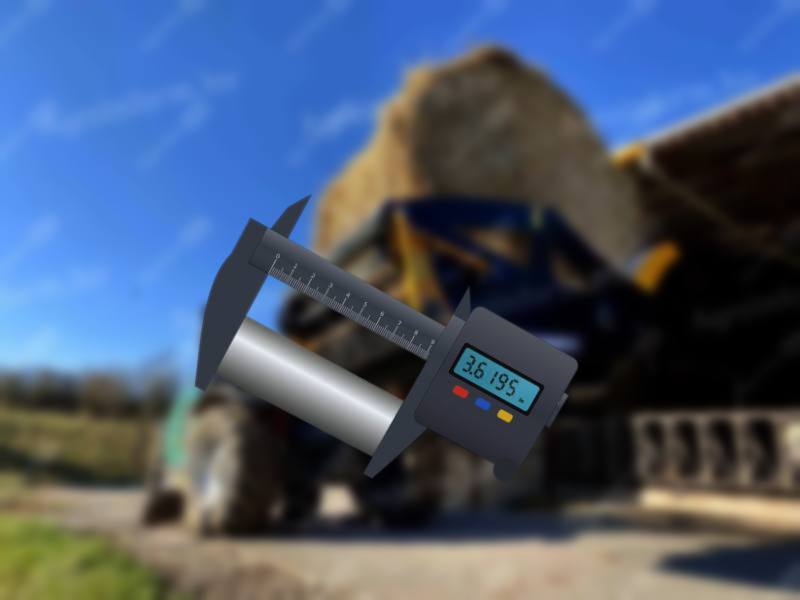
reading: in 3.6195
